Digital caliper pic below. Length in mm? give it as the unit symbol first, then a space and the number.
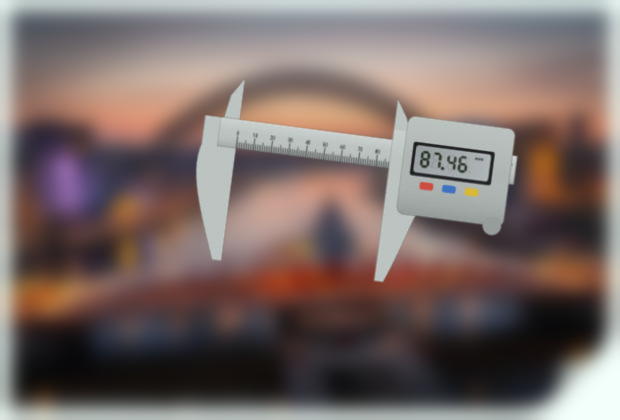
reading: mm 87.46
